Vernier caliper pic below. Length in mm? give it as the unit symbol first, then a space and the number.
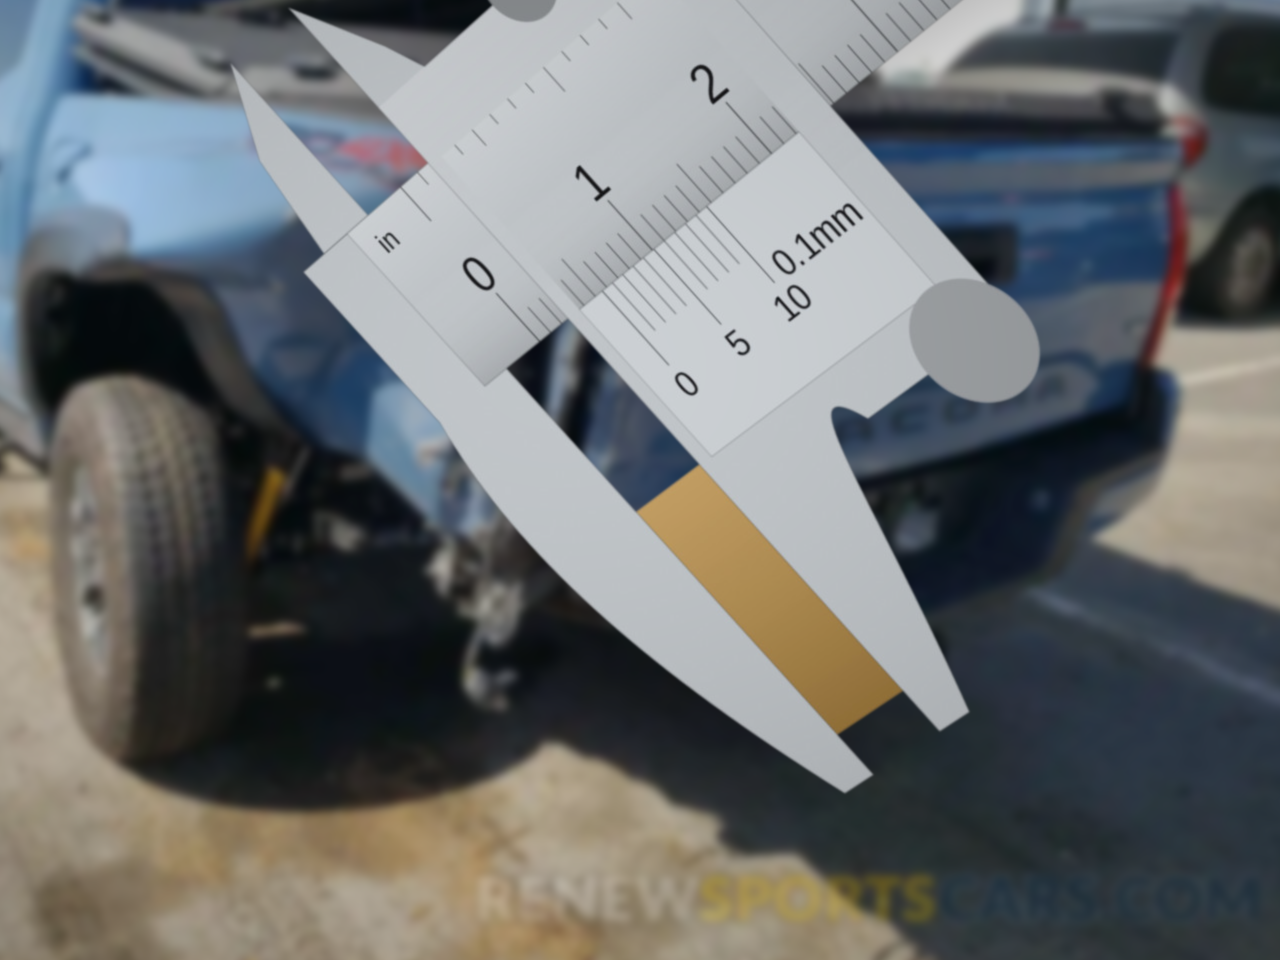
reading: mm 5.6
